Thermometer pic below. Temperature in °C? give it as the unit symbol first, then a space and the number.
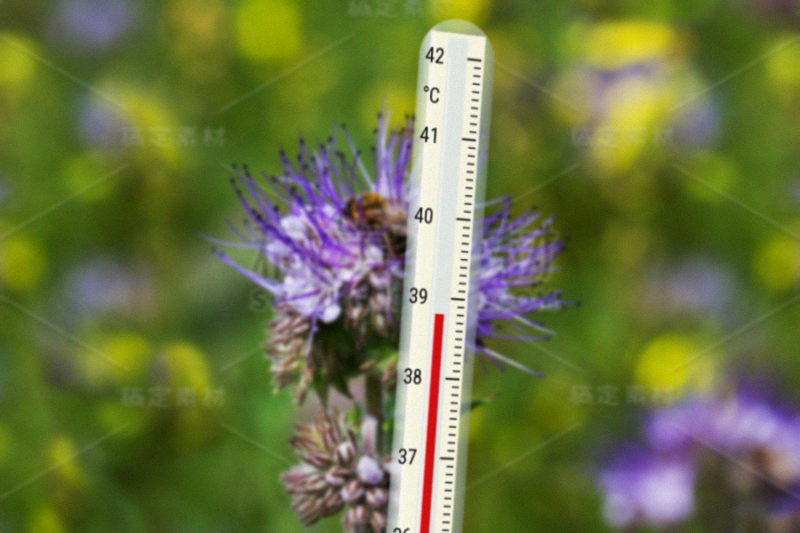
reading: °C 38.8
